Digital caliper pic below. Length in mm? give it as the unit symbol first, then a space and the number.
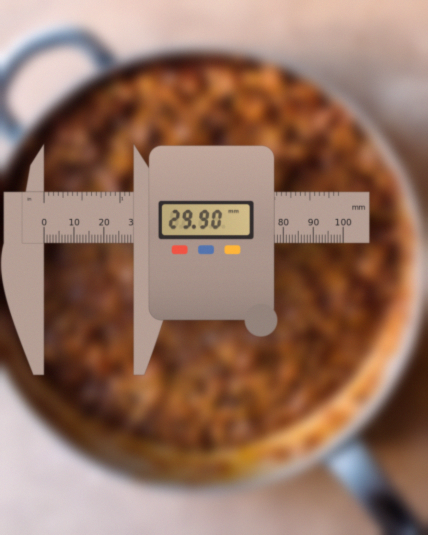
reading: mm 29.90
